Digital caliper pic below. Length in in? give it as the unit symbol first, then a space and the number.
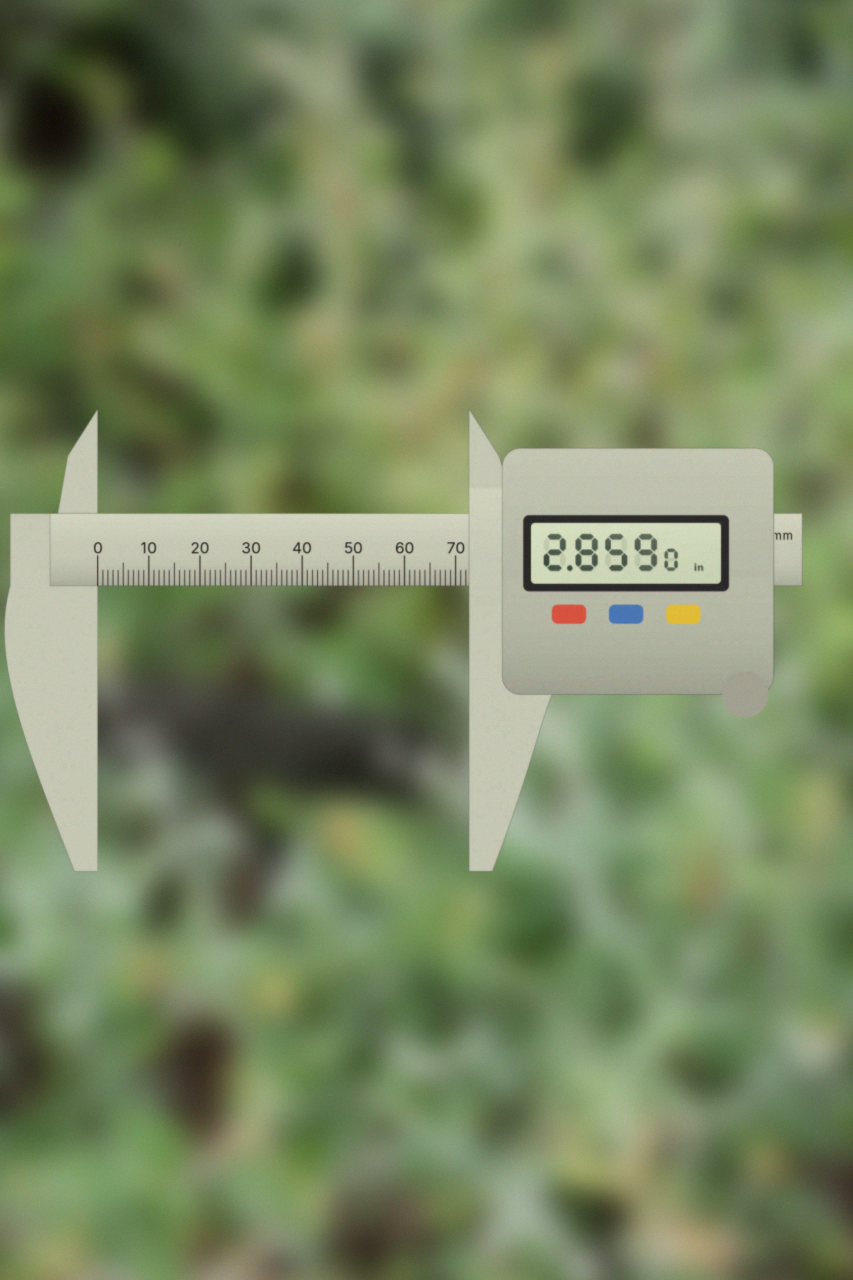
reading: in 2.8590
